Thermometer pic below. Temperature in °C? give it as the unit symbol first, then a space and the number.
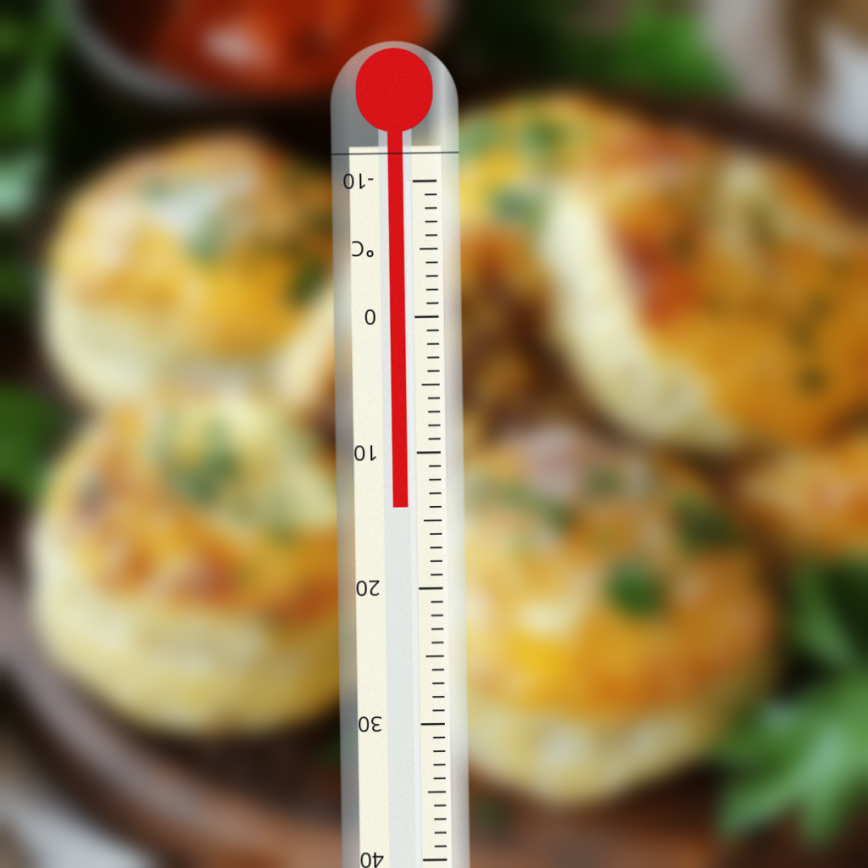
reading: °C 14
